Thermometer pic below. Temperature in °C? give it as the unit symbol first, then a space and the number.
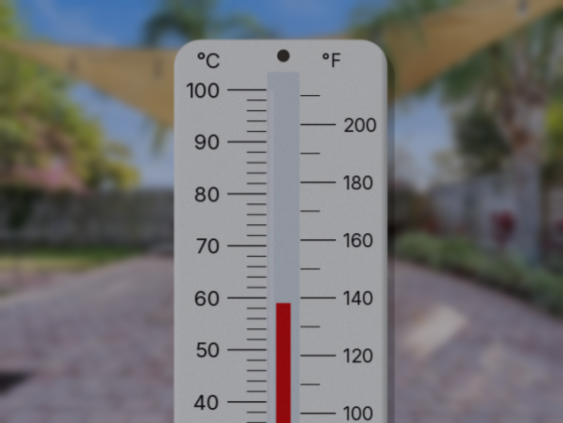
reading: °C 59
